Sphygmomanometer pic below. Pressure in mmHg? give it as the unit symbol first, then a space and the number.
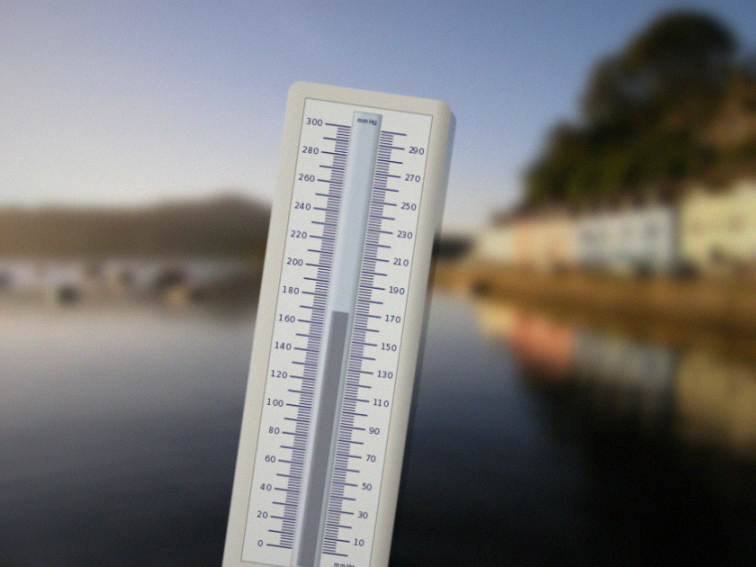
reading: mmHg 170
